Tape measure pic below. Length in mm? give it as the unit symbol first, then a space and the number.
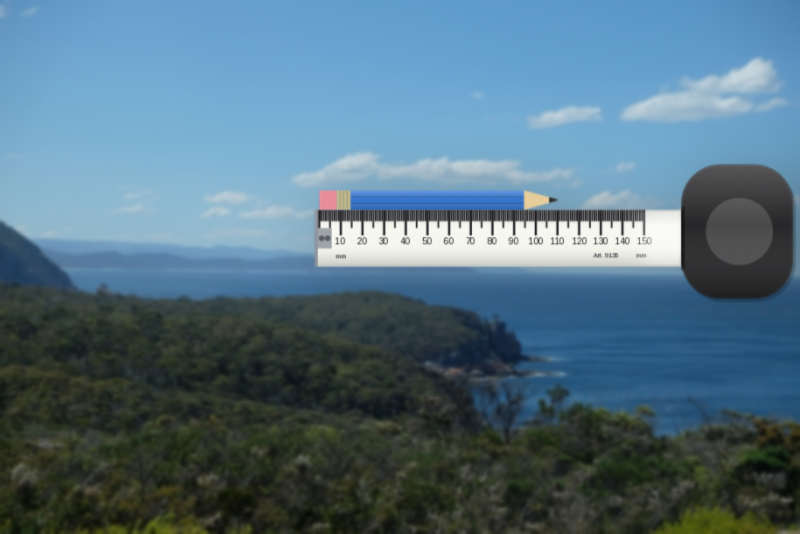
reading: mm 110
